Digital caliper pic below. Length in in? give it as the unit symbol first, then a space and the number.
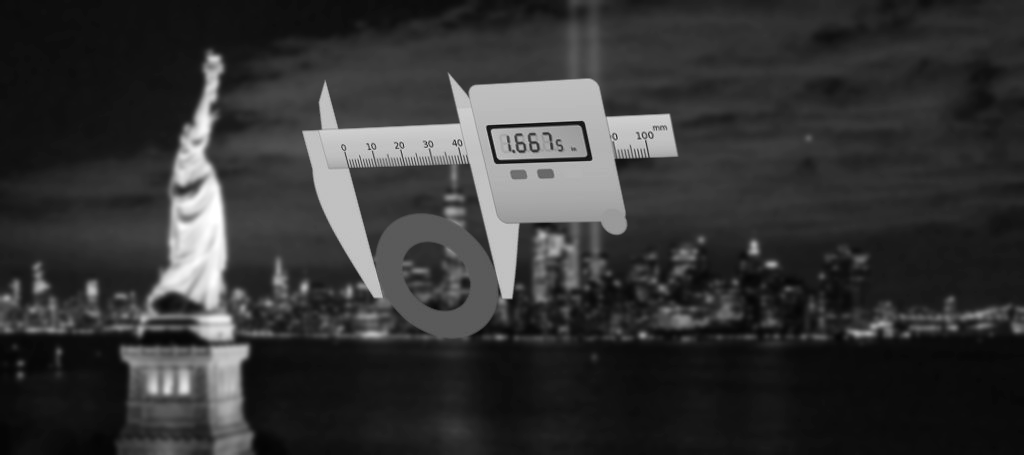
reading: in 1.6675
